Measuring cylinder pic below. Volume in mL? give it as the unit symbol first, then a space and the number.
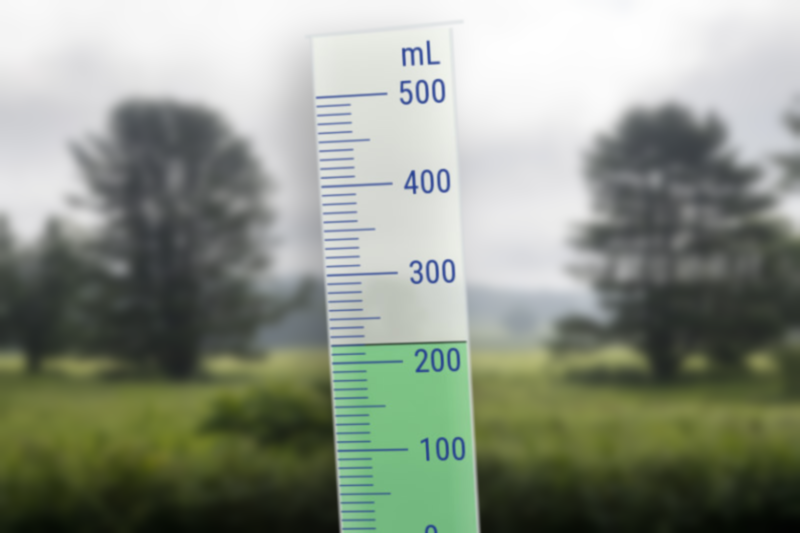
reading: mL 220
